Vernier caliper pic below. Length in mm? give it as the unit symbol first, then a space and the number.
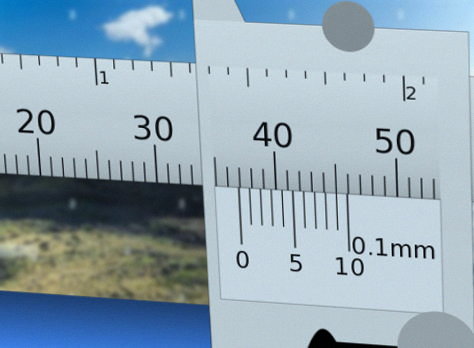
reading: mm 36.9
